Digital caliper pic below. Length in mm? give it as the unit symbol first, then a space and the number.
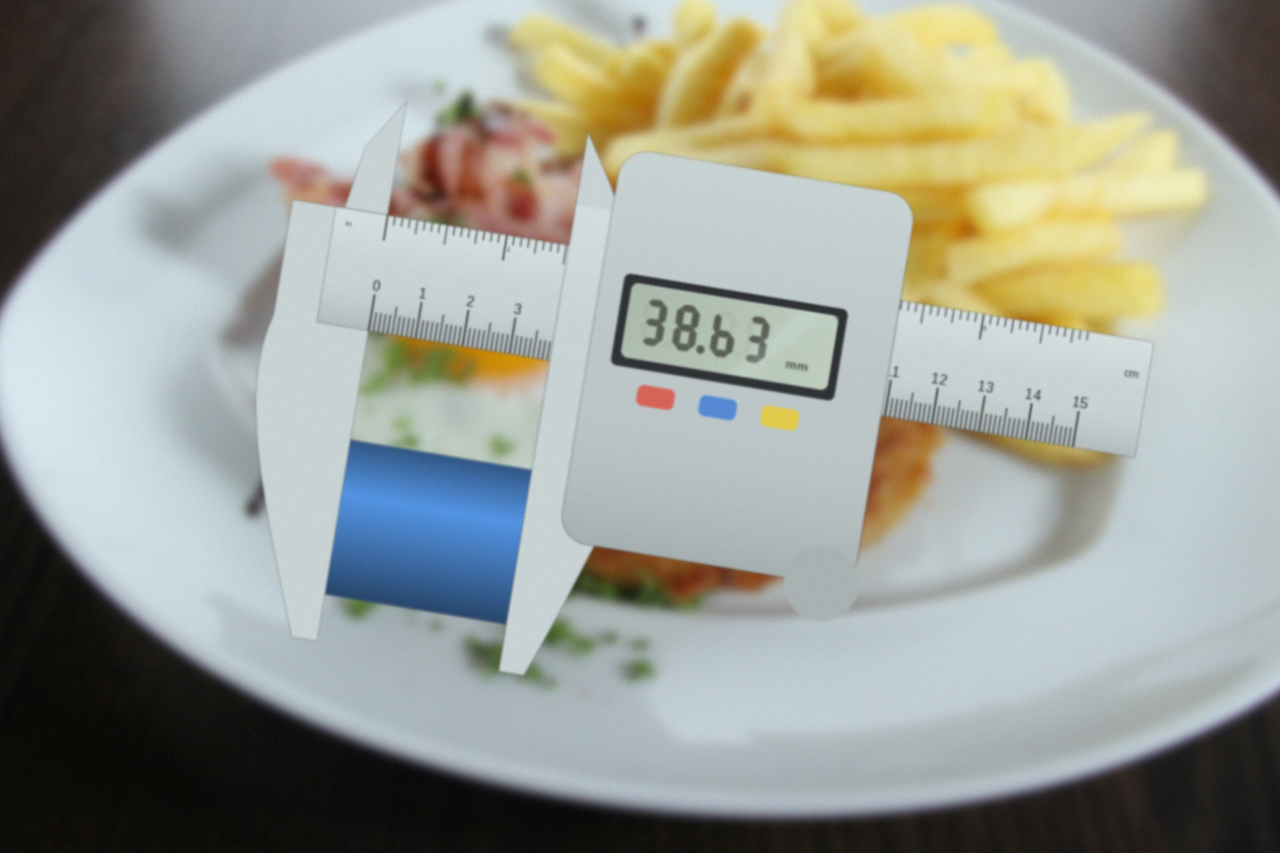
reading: mm 38.63
